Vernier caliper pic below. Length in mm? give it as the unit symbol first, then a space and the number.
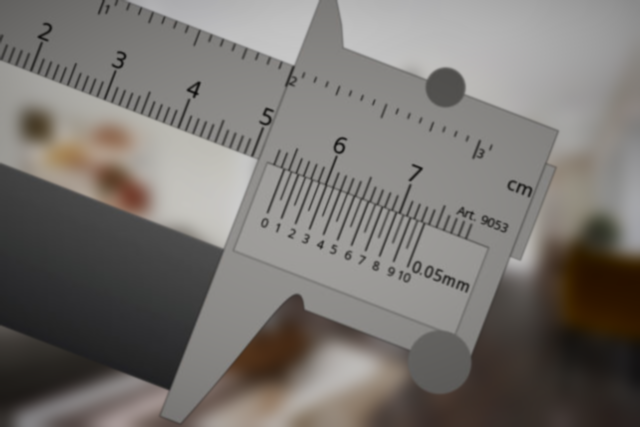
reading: mm 54.4
